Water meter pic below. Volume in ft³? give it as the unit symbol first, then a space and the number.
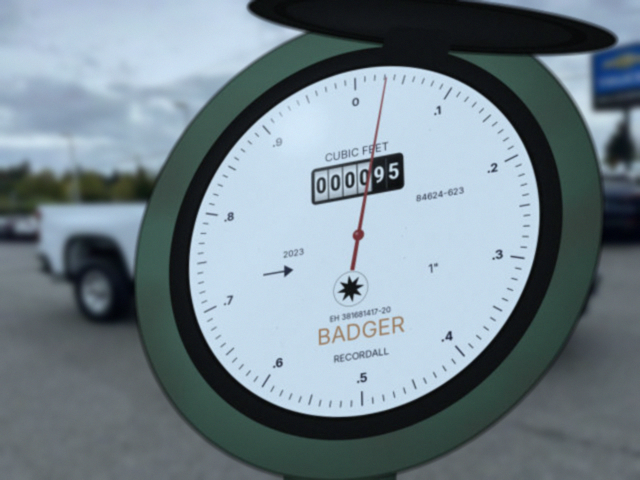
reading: ft³ 95.03
